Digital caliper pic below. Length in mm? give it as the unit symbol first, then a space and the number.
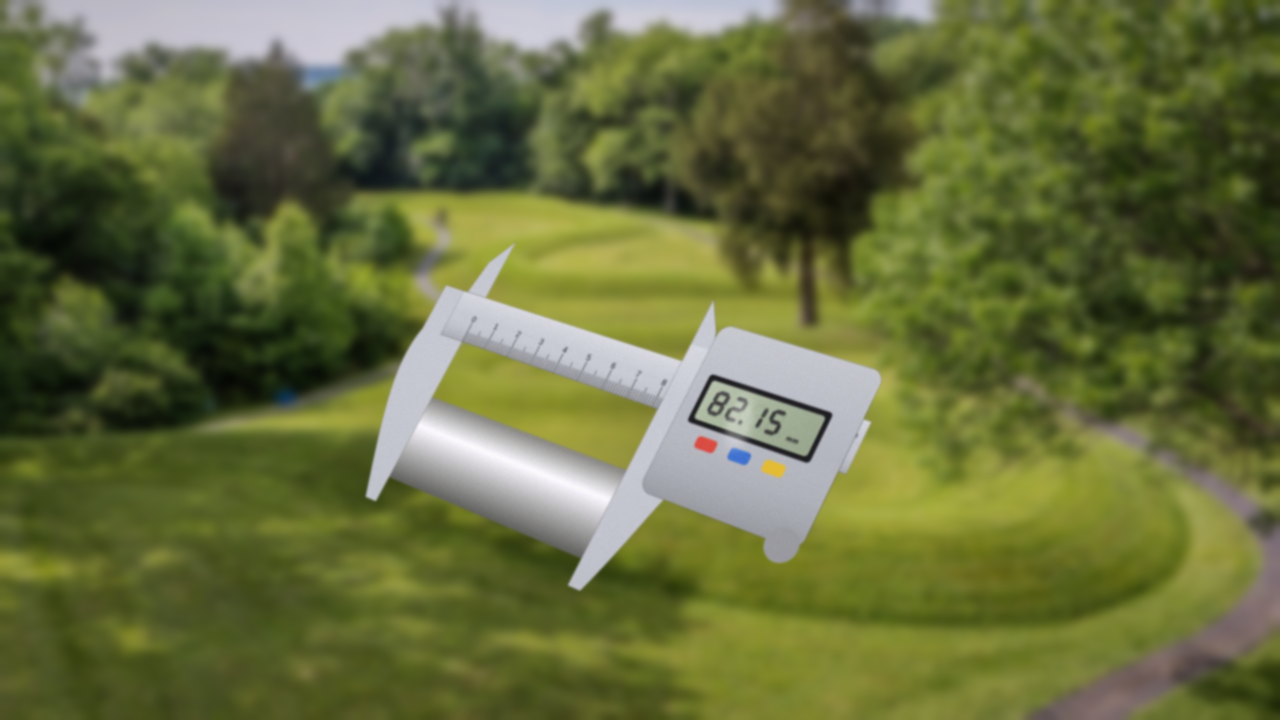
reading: mm 82.15
